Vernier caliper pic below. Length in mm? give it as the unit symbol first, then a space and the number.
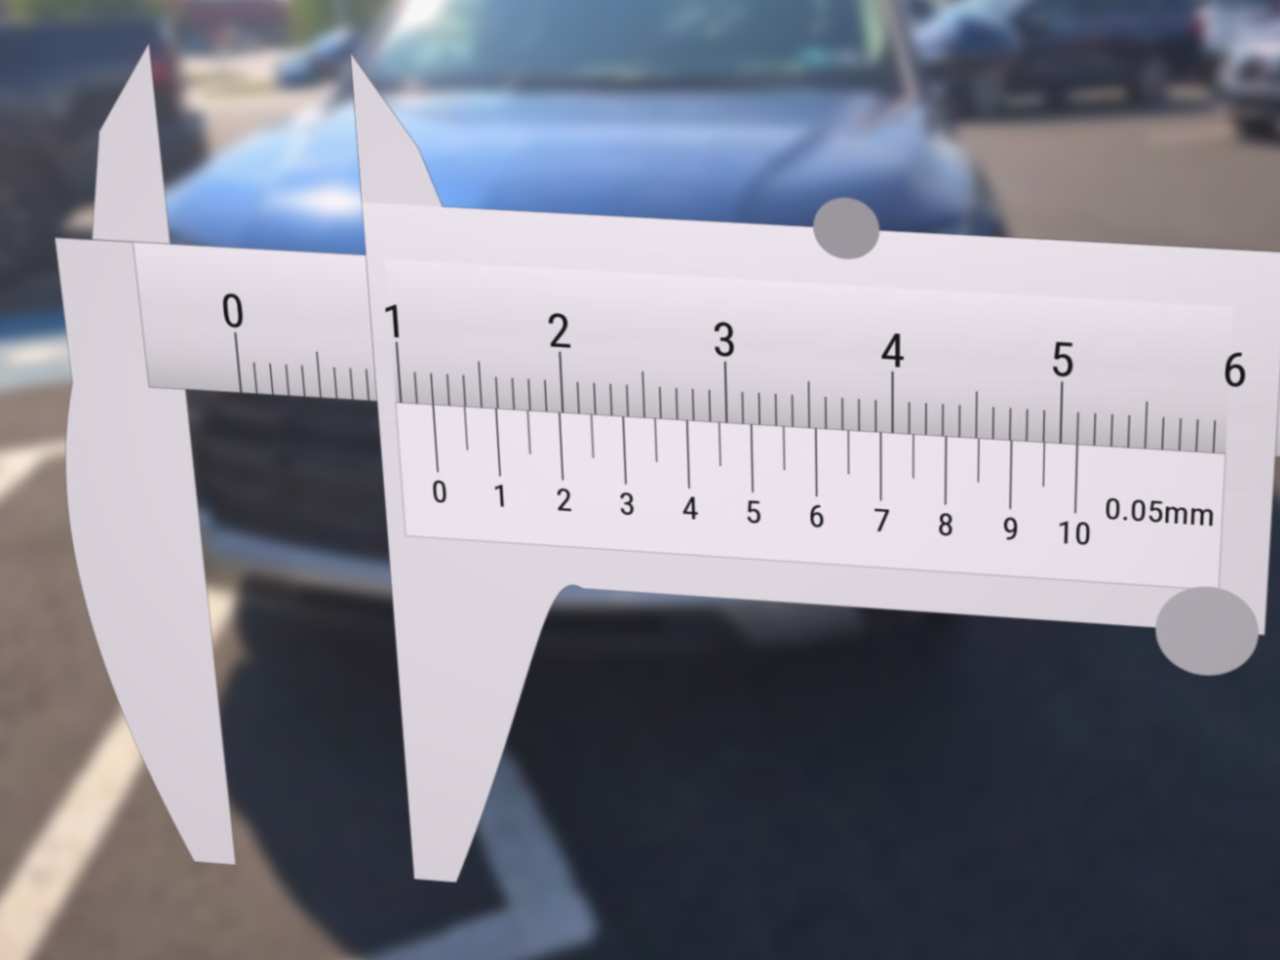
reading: mm 12.0
